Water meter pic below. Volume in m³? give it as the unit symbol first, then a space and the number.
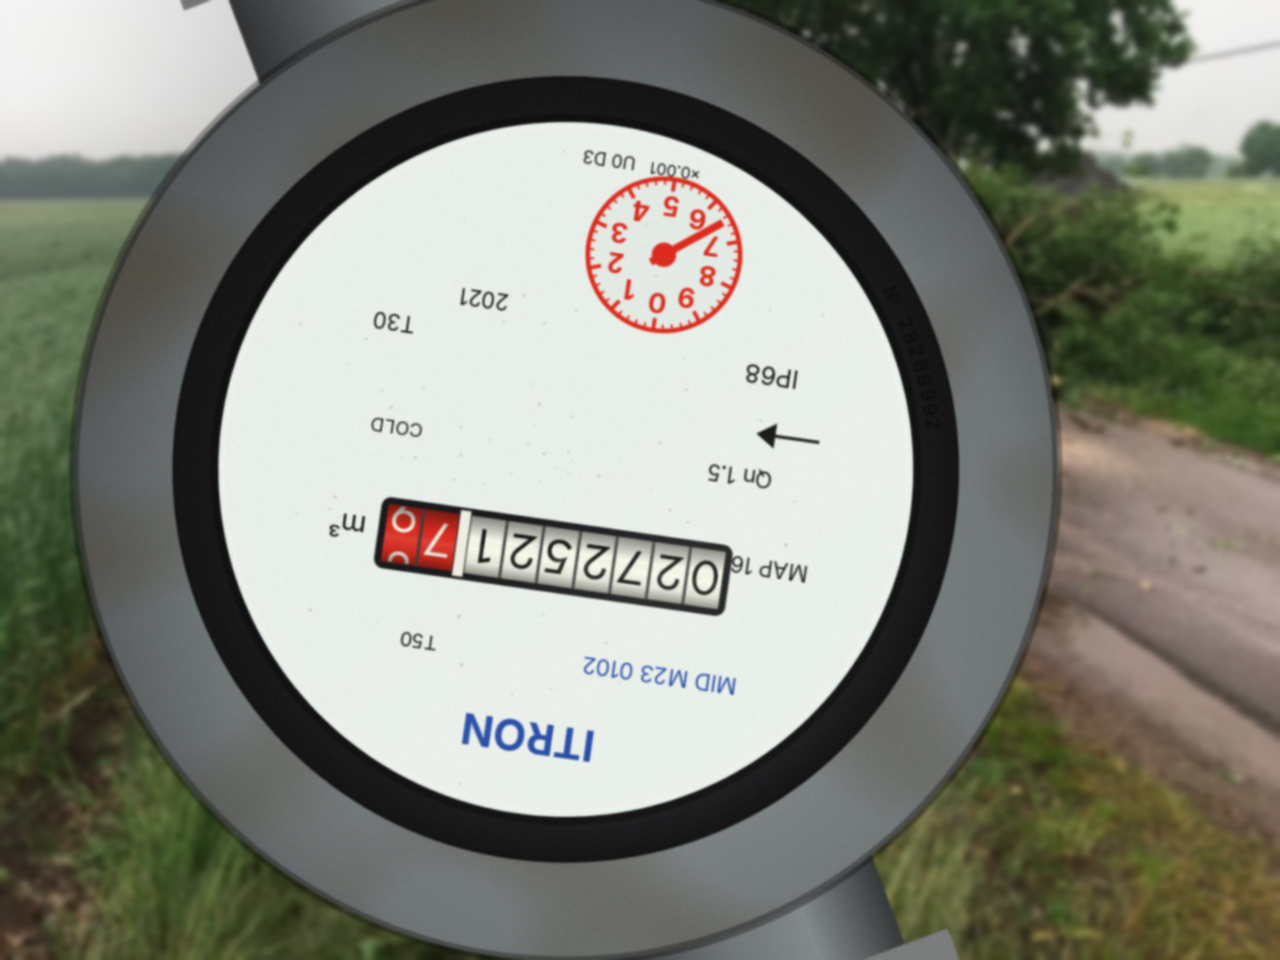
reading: m³ 272521.786
